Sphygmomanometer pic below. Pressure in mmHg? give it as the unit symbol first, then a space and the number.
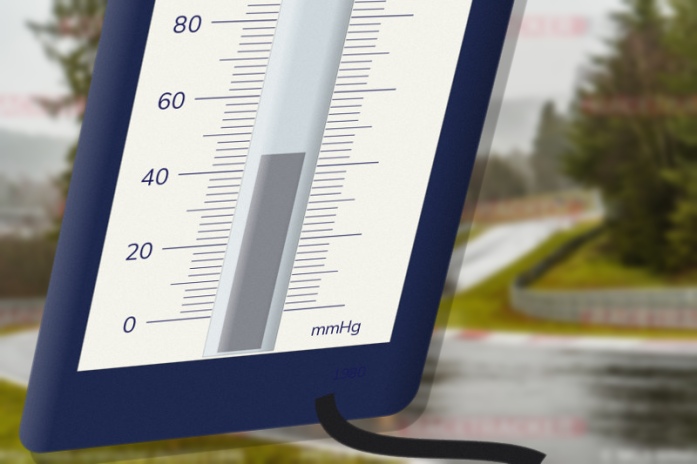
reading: mmHg 44
